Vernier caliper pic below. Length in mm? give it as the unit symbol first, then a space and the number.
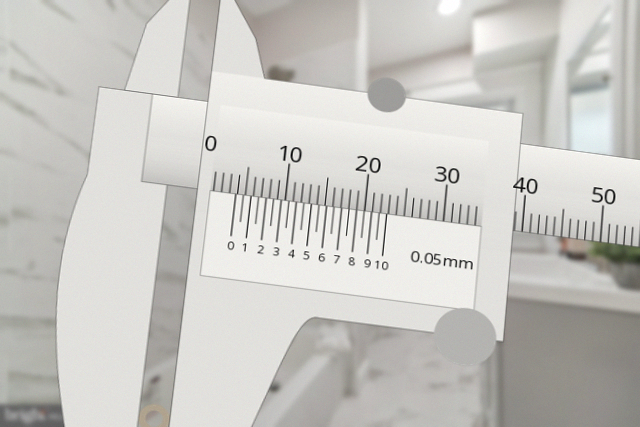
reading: mm 3.8
